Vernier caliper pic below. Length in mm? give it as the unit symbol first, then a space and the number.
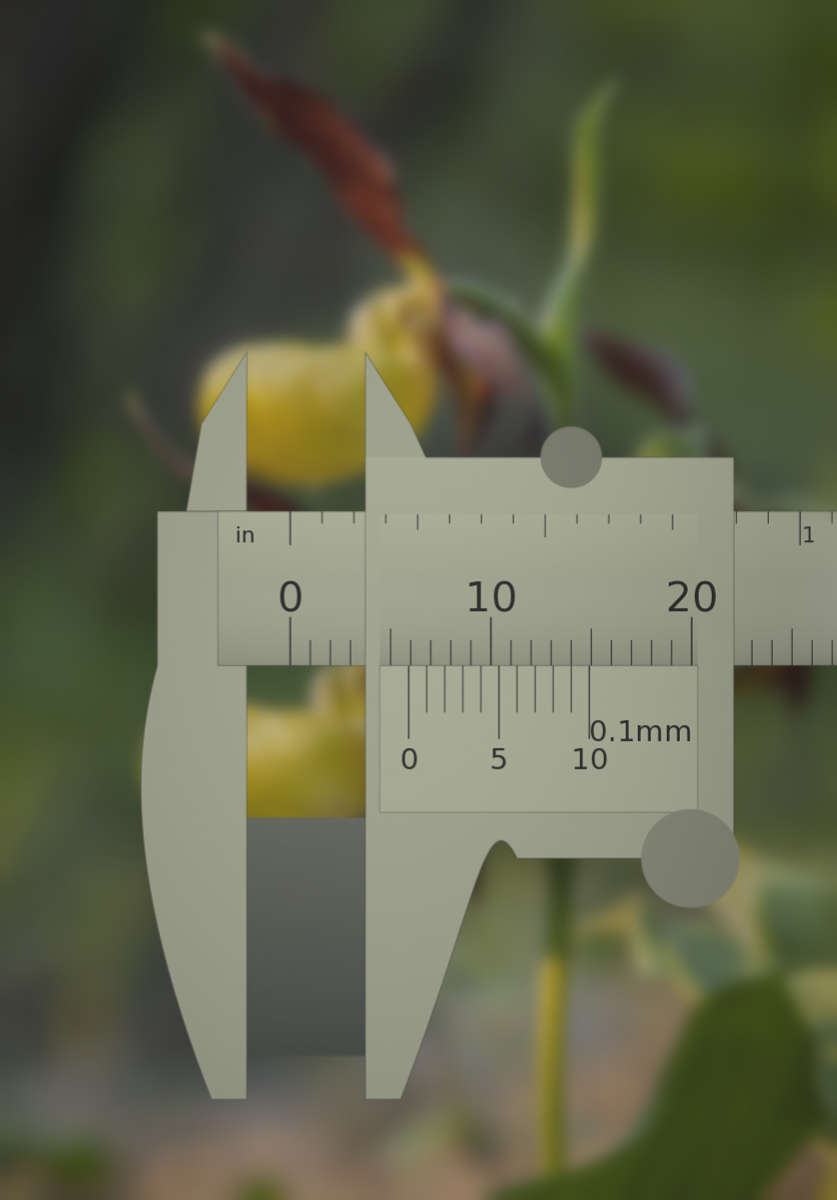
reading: mm 5.9
